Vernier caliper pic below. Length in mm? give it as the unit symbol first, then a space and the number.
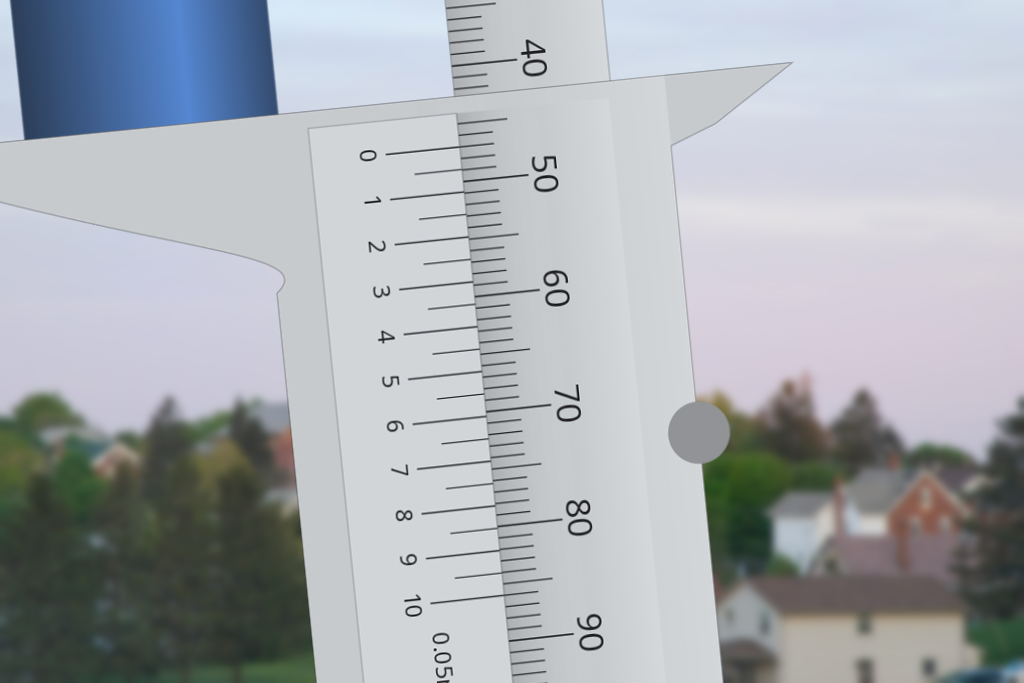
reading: mm 47.0
